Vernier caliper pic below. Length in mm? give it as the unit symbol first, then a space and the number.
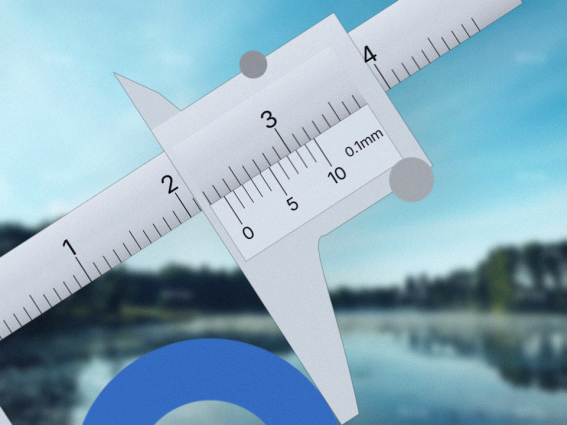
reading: mm 23.3
